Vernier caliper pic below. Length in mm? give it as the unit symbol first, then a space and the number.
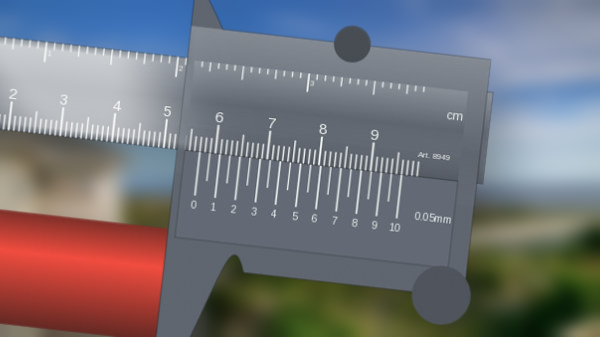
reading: mm 57.0
